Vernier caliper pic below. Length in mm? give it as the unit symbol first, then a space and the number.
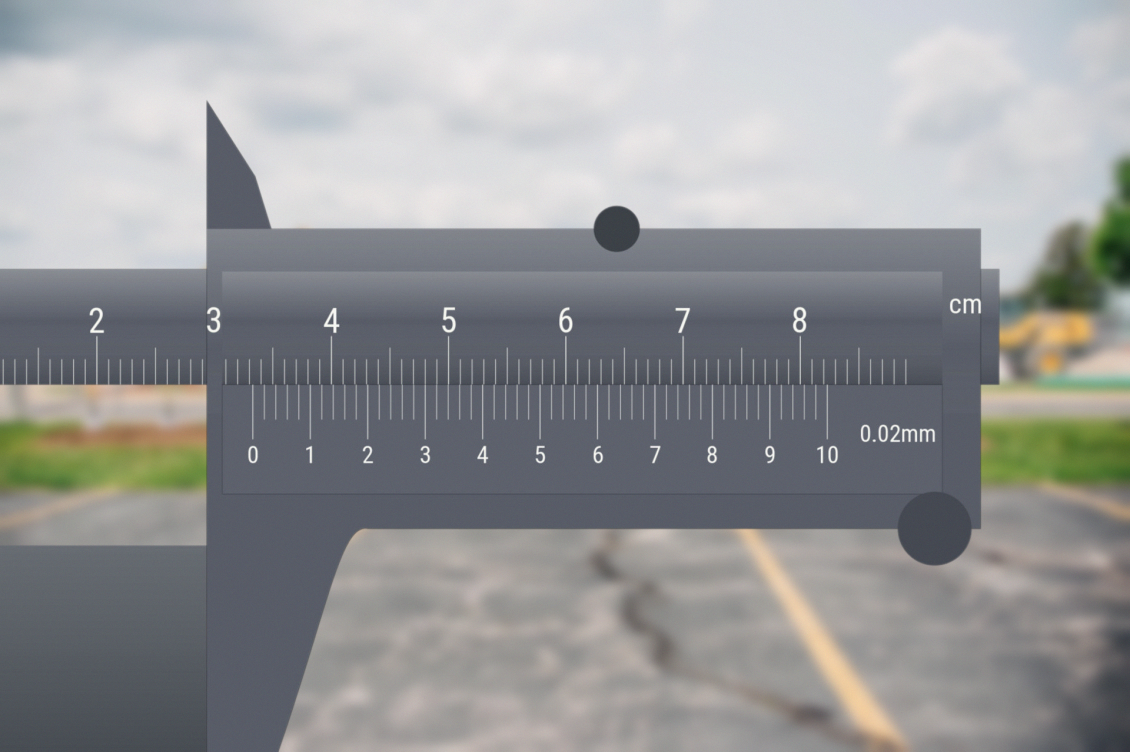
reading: mm 33.3
